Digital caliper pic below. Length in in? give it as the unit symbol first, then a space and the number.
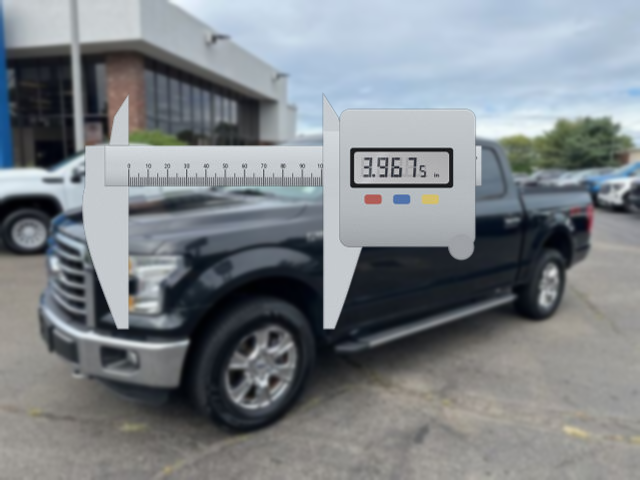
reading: in 3.9675
